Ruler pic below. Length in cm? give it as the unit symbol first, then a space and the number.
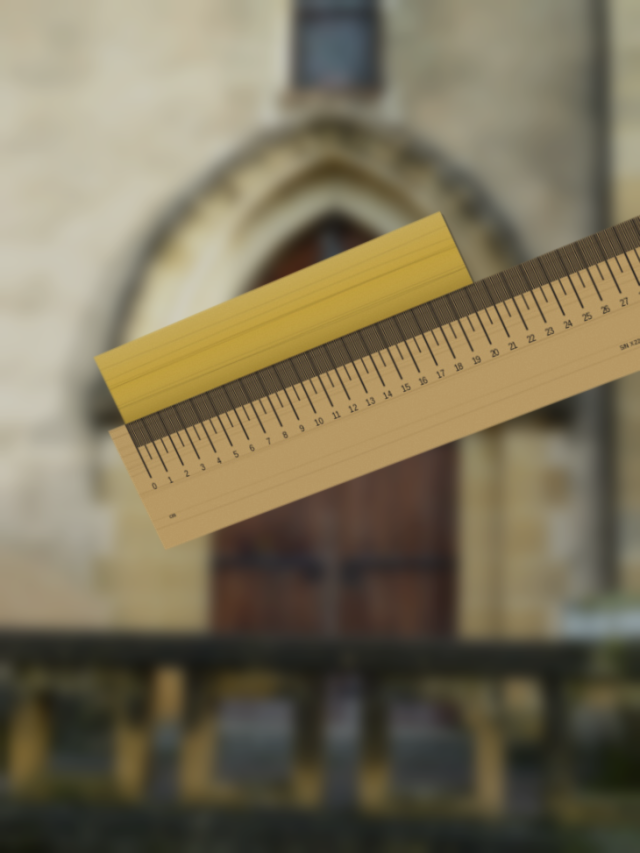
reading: cm 20.5
